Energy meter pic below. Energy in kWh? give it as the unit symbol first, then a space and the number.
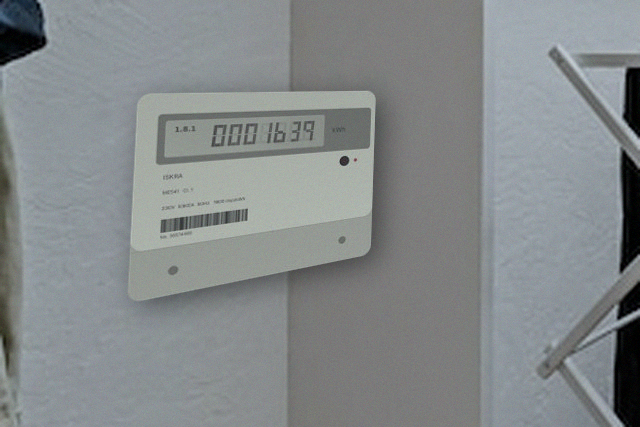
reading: kWh 1639
